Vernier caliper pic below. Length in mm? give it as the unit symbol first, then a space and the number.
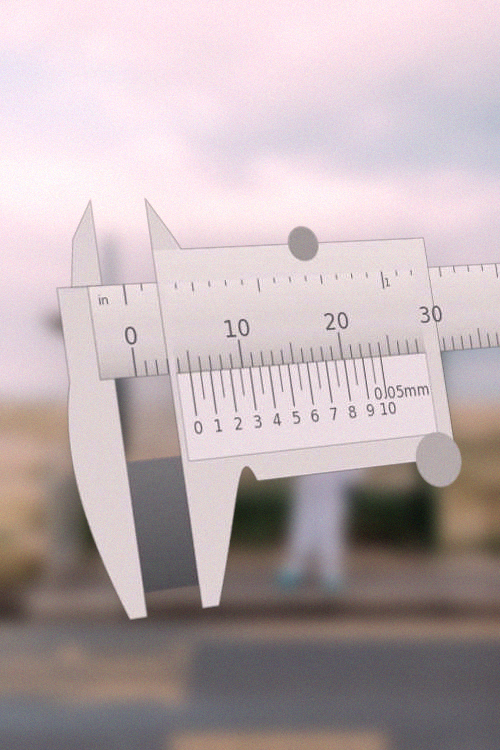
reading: mm 5.0
